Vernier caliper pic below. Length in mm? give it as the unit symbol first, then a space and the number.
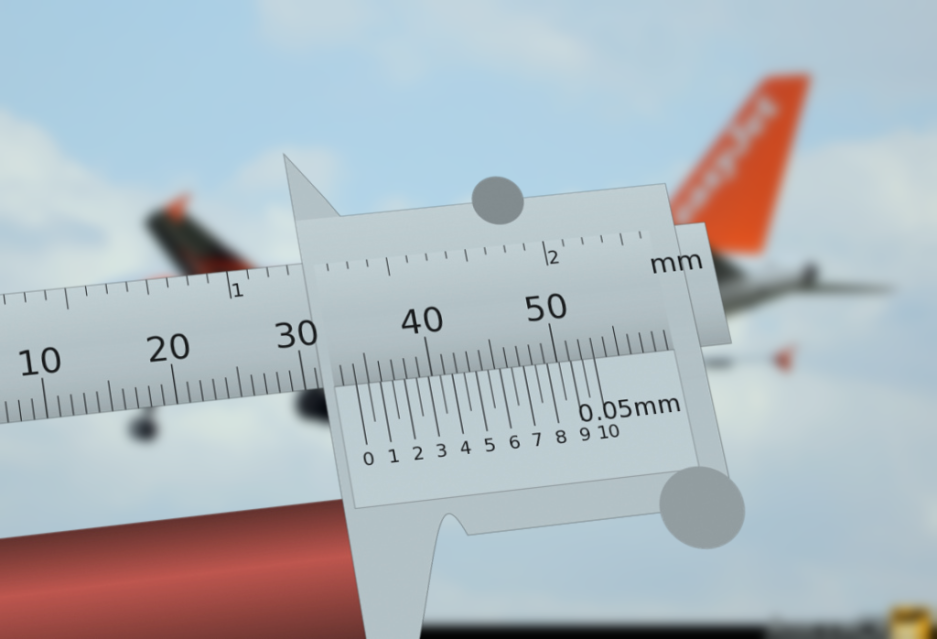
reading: mm 34.0
